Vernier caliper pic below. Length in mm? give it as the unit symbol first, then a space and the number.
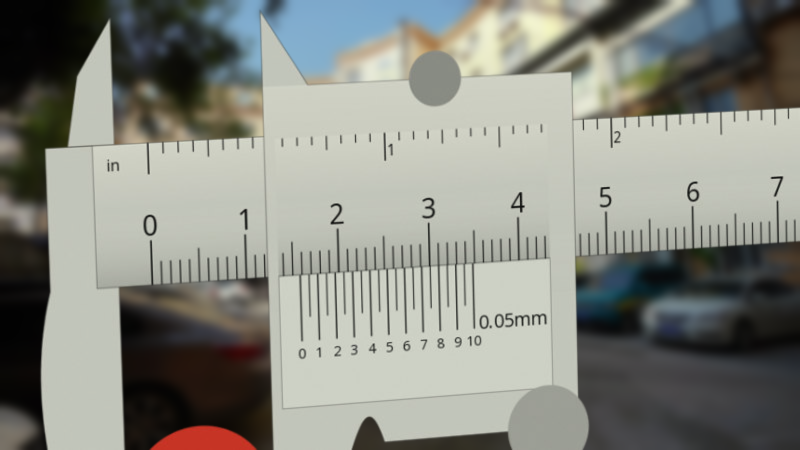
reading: mm 15.8
